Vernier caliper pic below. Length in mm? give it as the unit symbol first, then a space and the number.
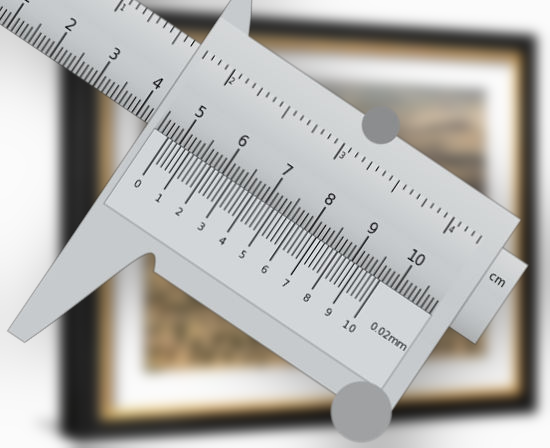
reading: mm 47.5
